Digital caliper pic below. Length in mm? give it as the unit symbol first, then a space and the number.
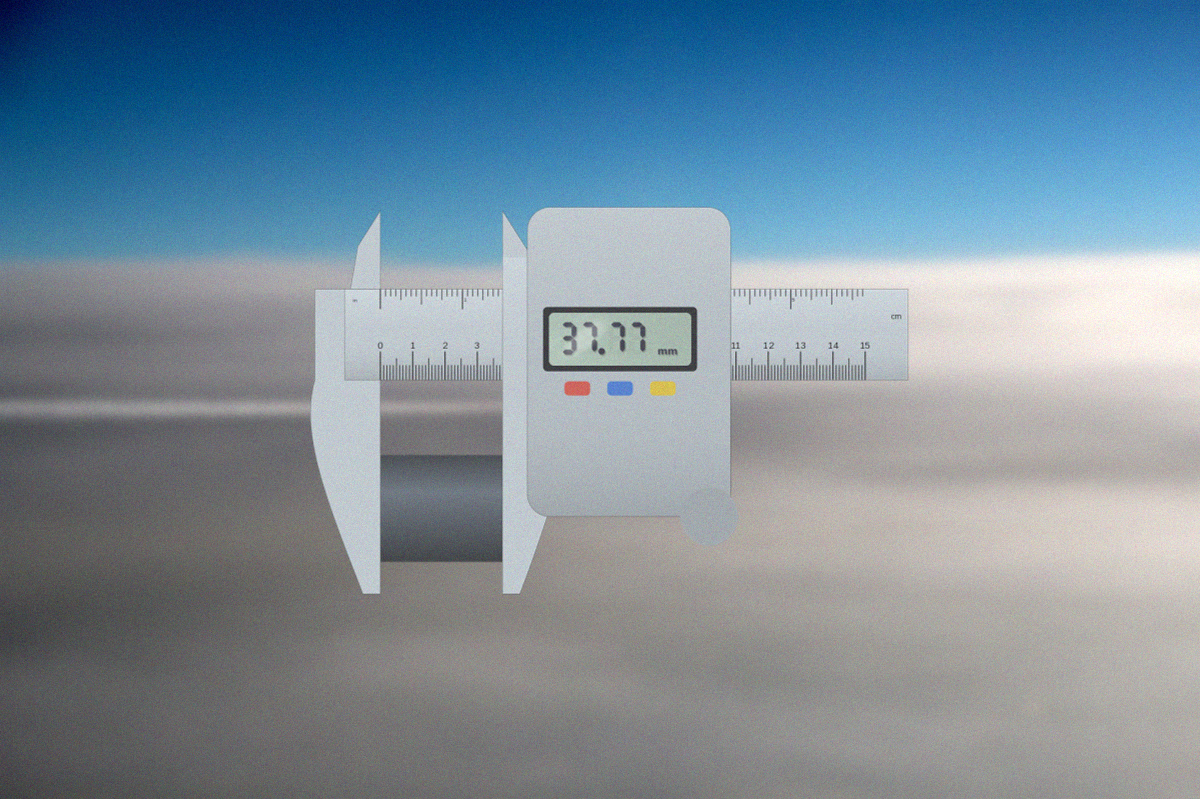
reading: mm 37.77
